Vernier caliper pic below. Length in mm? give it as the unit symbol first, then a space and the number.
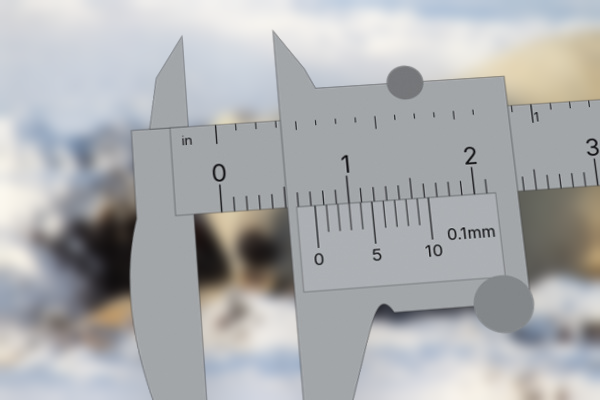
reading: mm 7.3
